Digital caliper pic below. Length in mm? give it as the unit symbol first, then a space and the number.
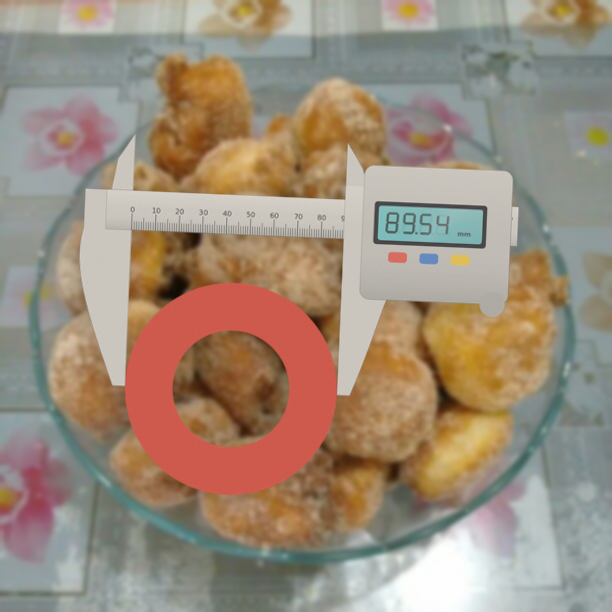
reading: mm 89.54
